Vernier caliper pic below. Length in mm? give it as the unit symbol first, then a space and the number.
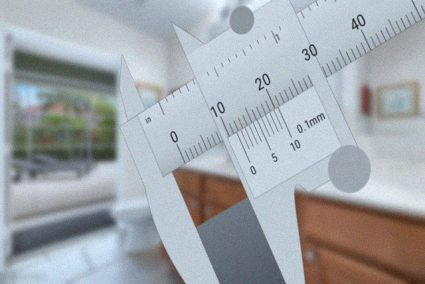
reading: mm 11.6
